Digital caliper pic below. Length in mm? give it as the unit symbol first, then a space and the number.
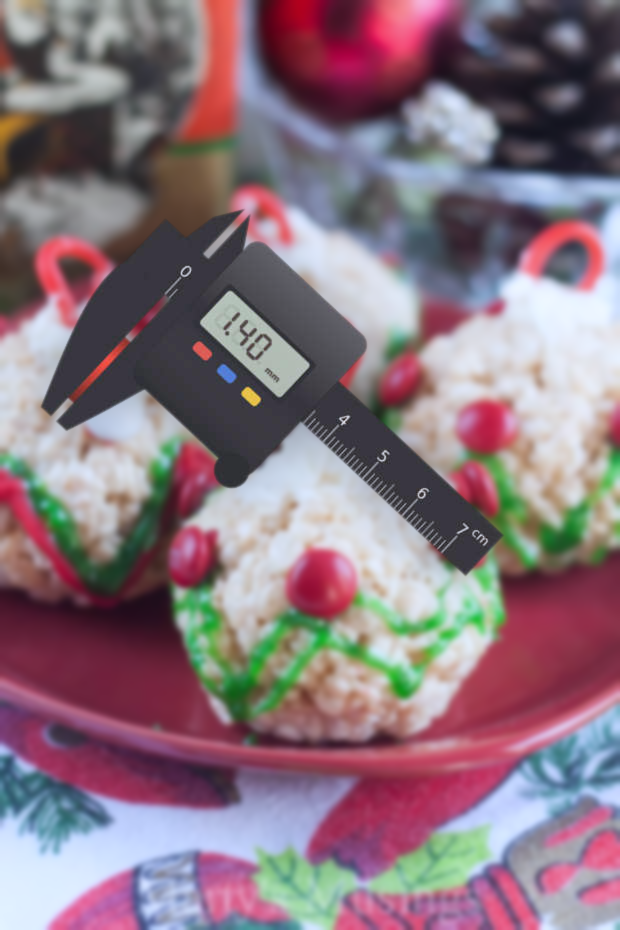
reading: mm 1.40
